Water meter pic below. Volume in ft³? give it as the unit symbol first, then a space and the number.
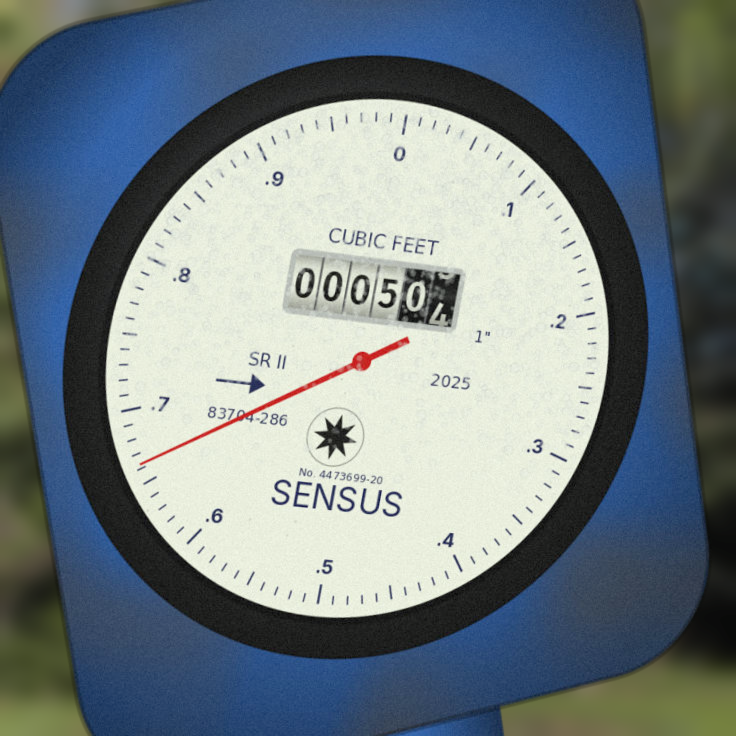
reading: ft³ 503.66
